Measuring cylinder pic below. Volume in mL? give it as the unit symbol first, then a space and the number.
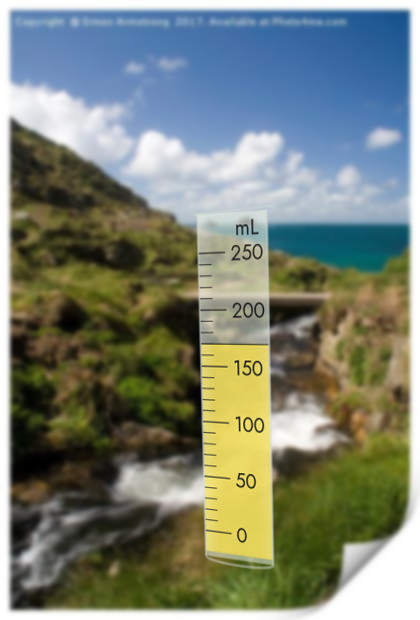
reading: mL 170
